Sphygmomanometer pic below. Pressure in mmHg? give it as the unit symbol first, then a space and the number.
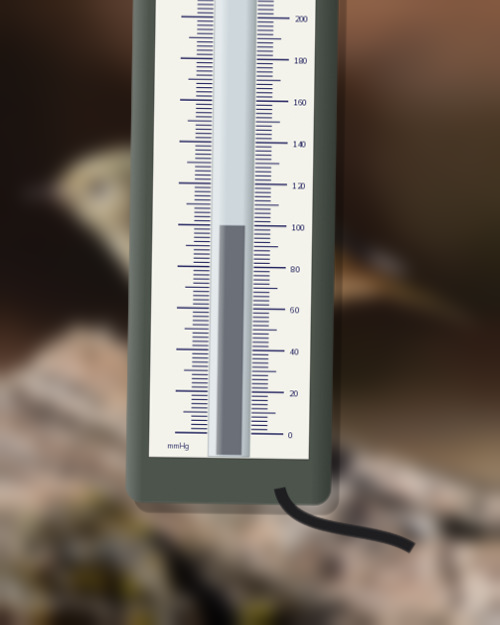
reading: mmHg 100
